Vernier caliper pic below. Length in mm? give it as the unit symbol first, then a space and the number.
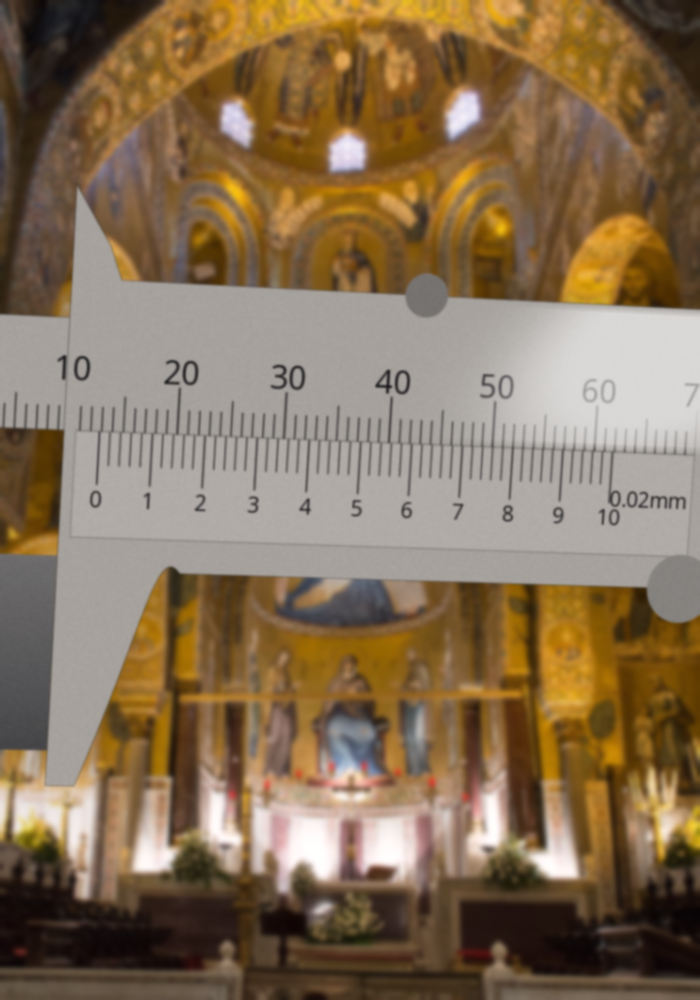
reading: mm 12.8
